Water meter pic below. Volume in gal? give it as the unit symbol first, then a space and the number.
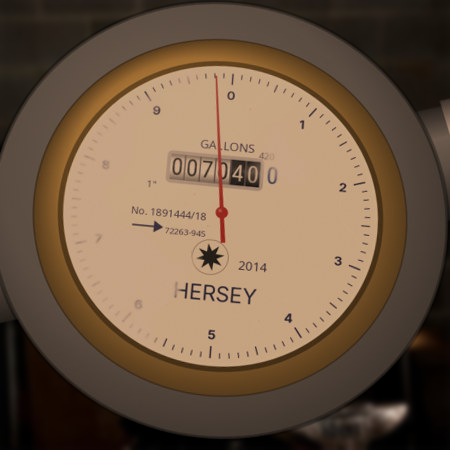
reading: gal 70399.8
